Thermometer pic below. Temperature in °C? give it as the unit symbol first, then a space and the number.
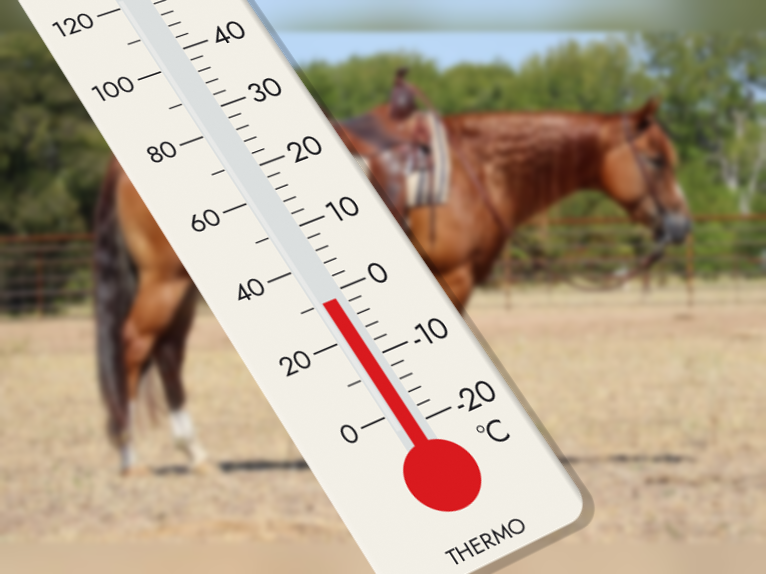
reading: °C -1
